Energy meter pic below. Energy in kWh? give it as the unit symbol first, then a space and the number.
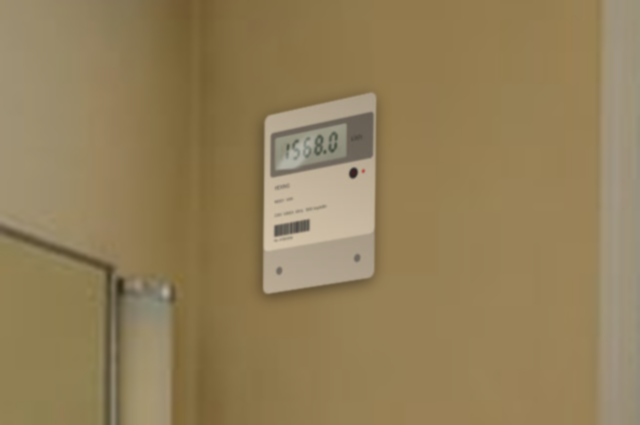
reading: kWh 1568.0
